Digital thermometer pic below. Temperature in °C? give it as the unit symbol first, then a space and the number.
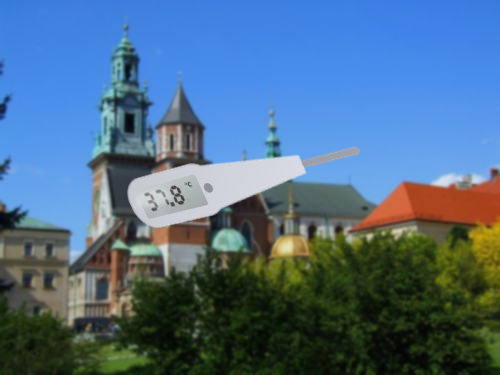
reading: °C 37.8
